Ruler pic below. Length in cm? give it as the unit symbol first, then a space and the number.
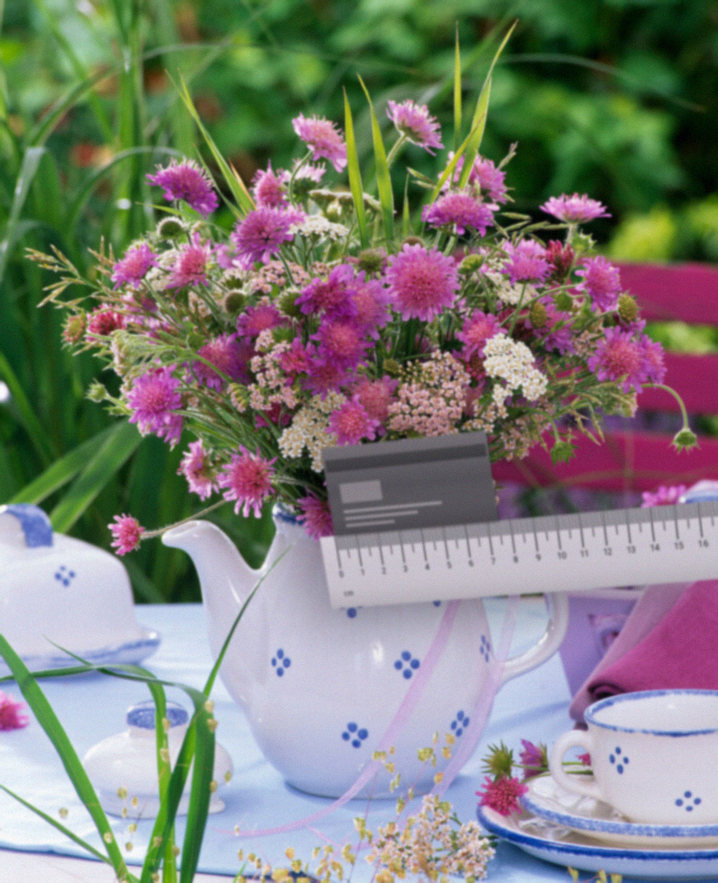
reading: cm 7.5
